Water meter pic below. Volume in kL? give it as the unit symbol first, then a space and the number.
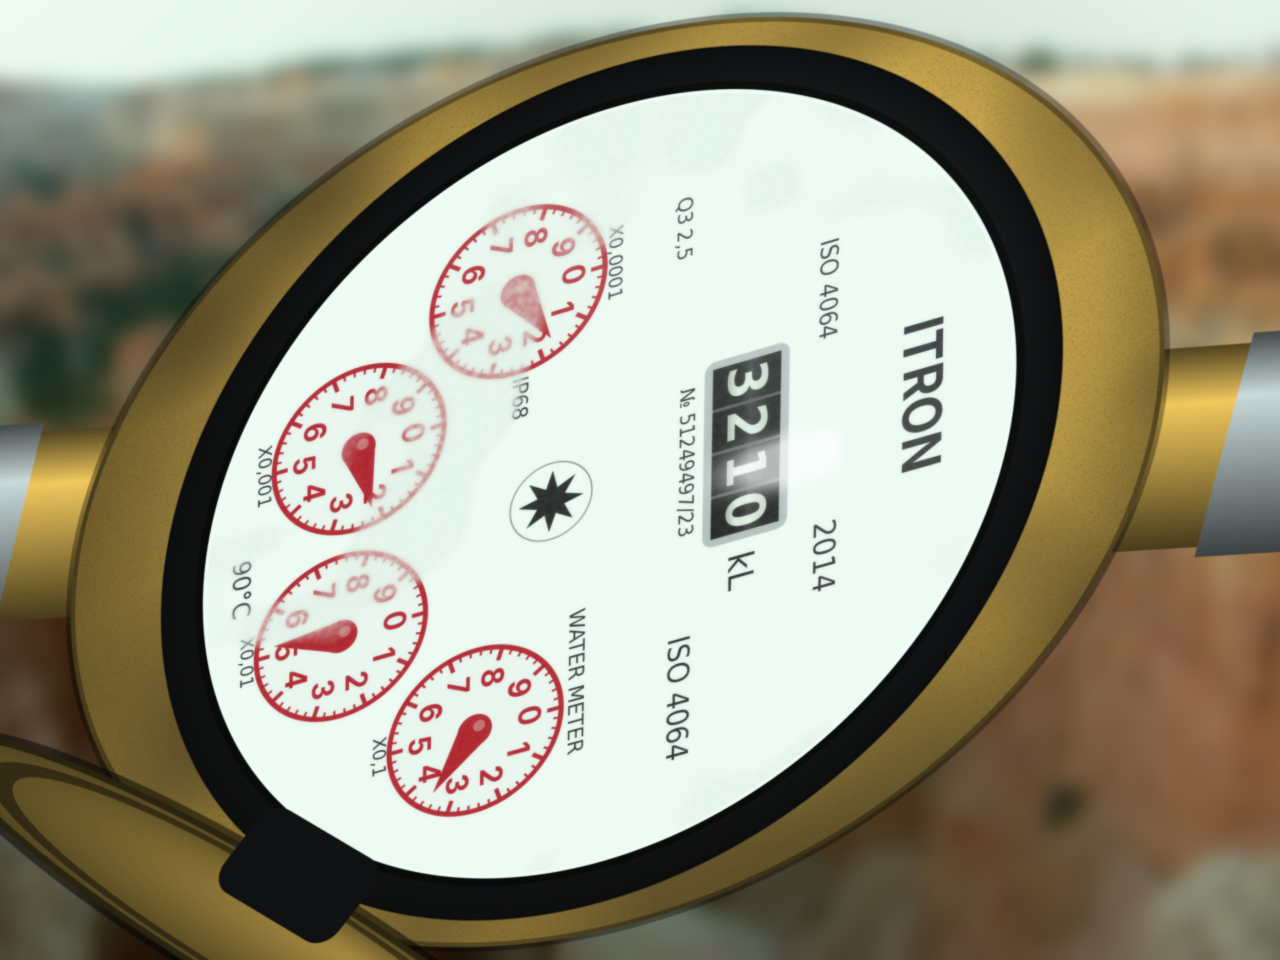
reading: kL 3210.3521
